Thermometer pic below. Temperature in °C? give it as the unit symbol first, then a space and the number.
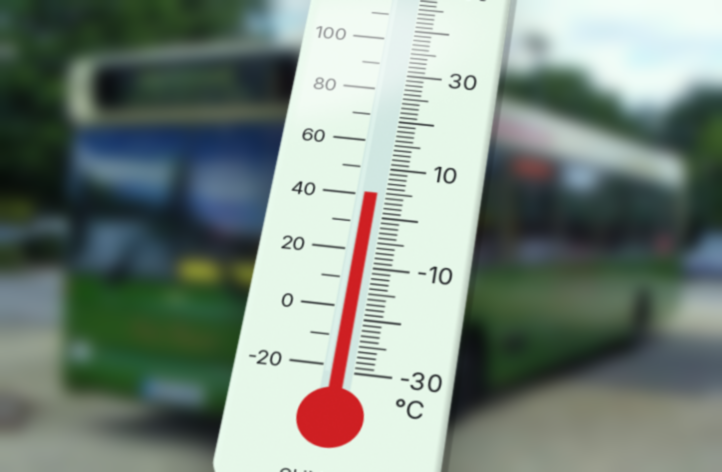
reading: °C 5
